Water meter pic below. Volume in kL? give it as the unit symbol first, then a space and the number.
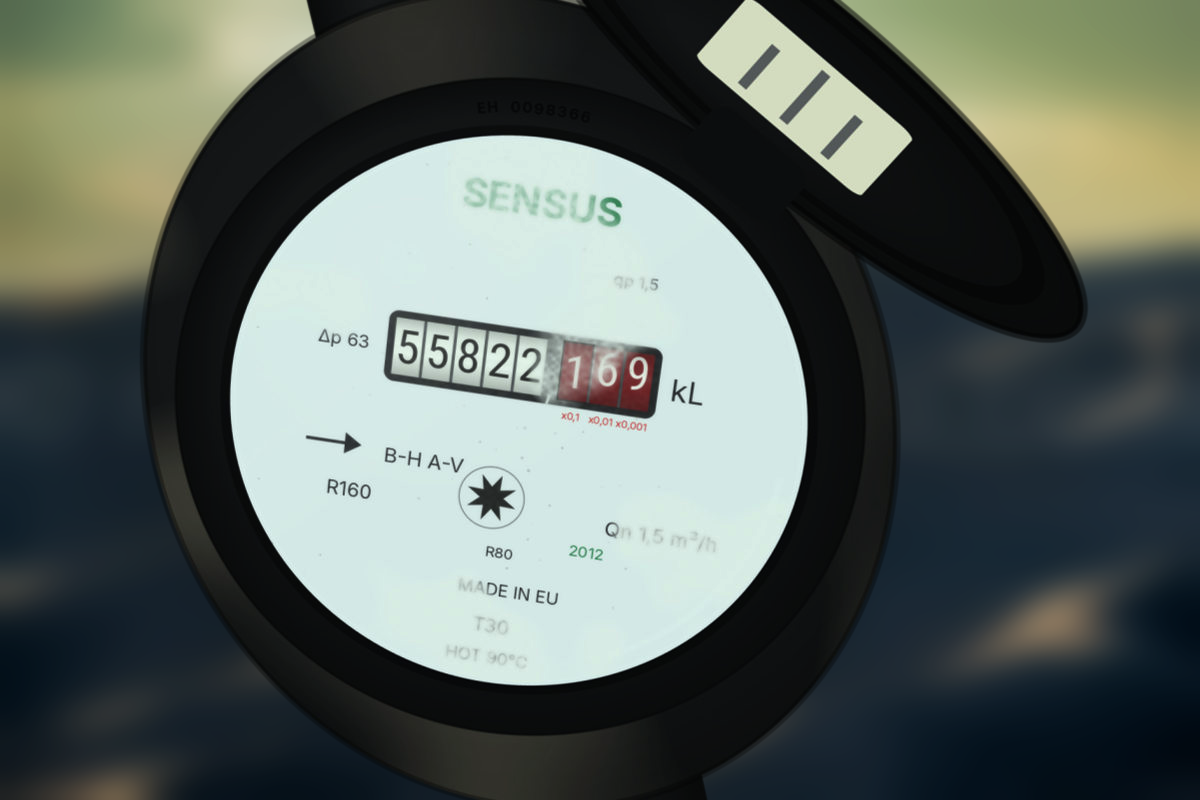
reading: kL 55822.169
